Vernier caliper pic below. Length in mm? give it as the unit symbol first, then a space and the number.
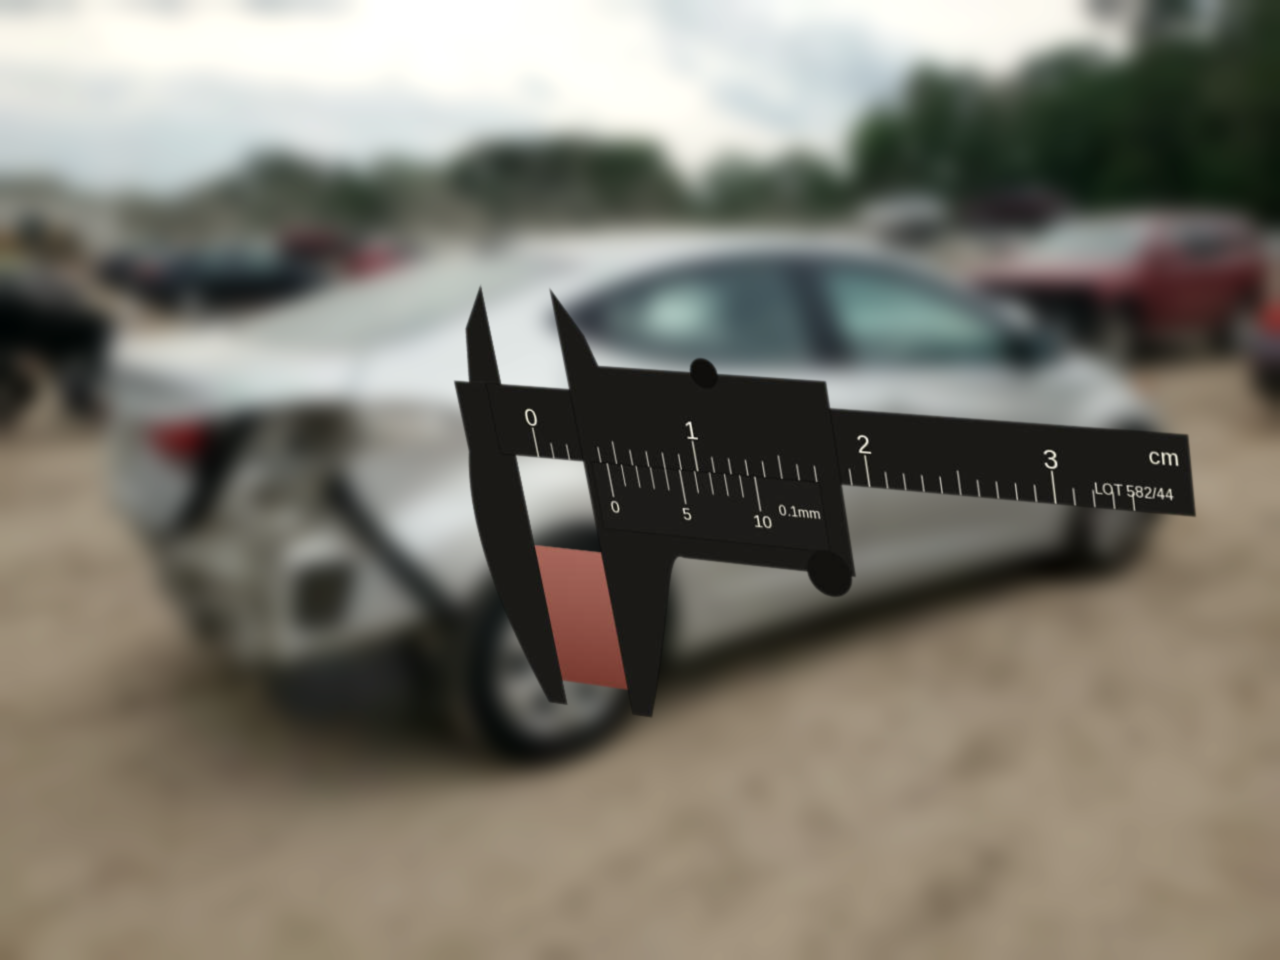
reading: mm 4.4
